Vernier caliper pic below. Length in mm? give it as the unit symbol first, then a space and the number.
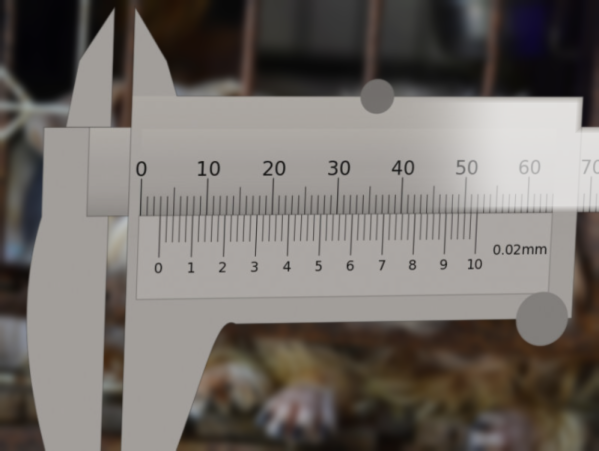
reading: mm 3.0
